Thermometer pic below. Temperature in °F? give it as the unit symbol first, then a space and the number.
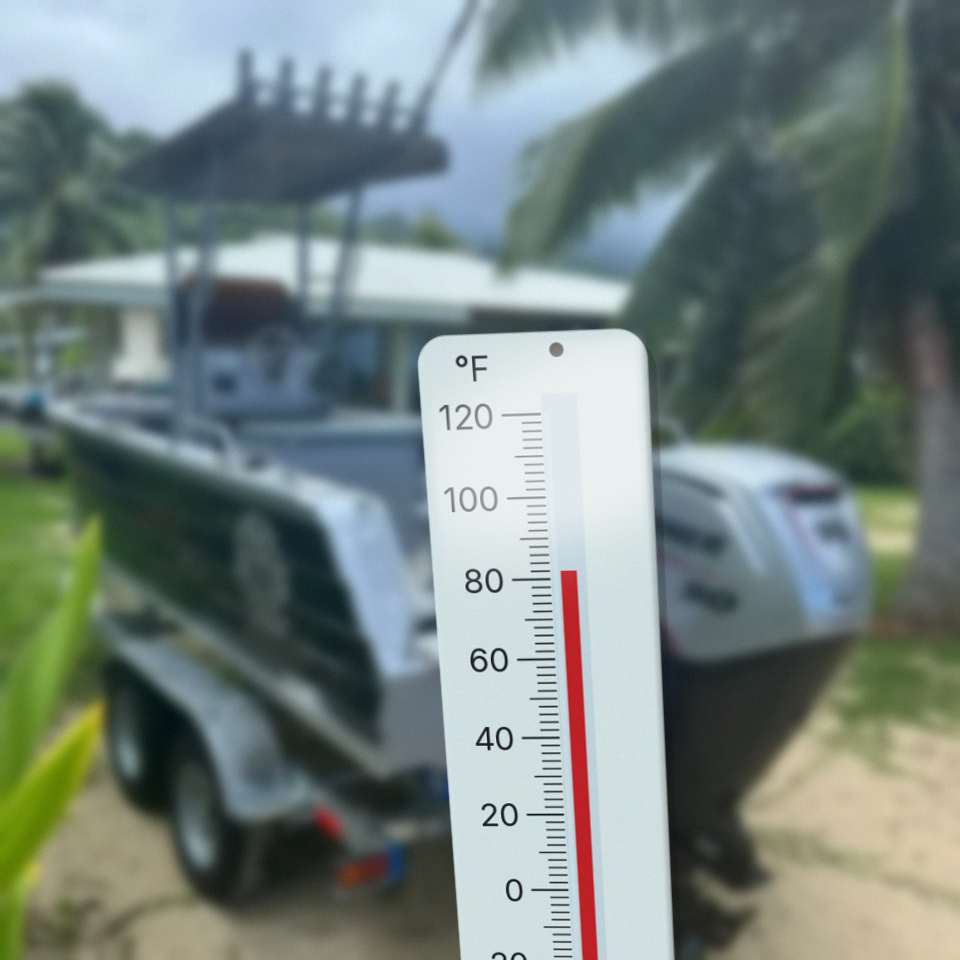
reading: °F 82
